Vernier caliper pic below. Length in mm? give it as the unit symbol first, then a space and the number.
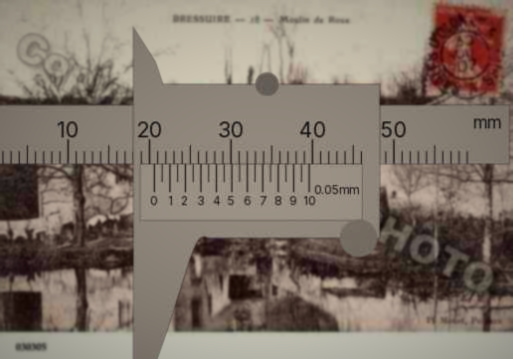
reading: mm 20.6
